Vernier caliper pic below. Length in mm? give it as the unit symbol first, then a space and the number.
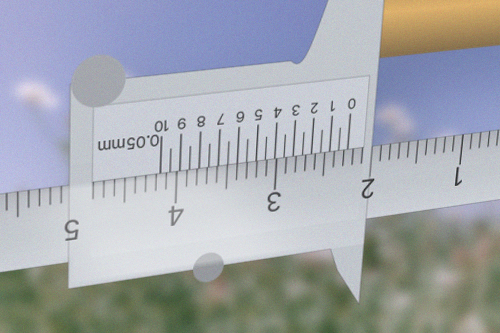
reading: mm 22.6
